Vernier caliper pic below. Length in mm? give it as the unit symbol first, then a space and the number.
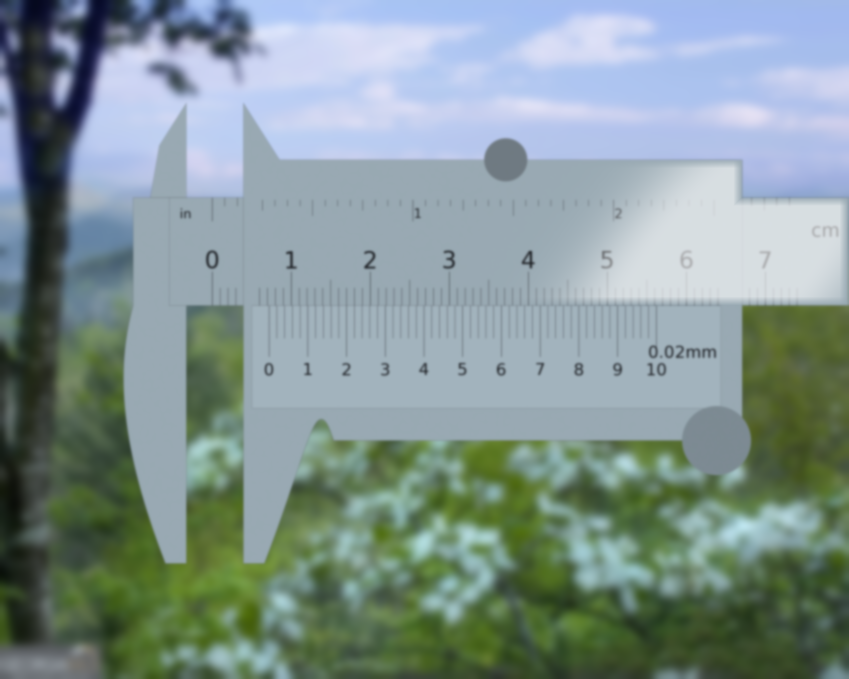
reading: mm 7.2
